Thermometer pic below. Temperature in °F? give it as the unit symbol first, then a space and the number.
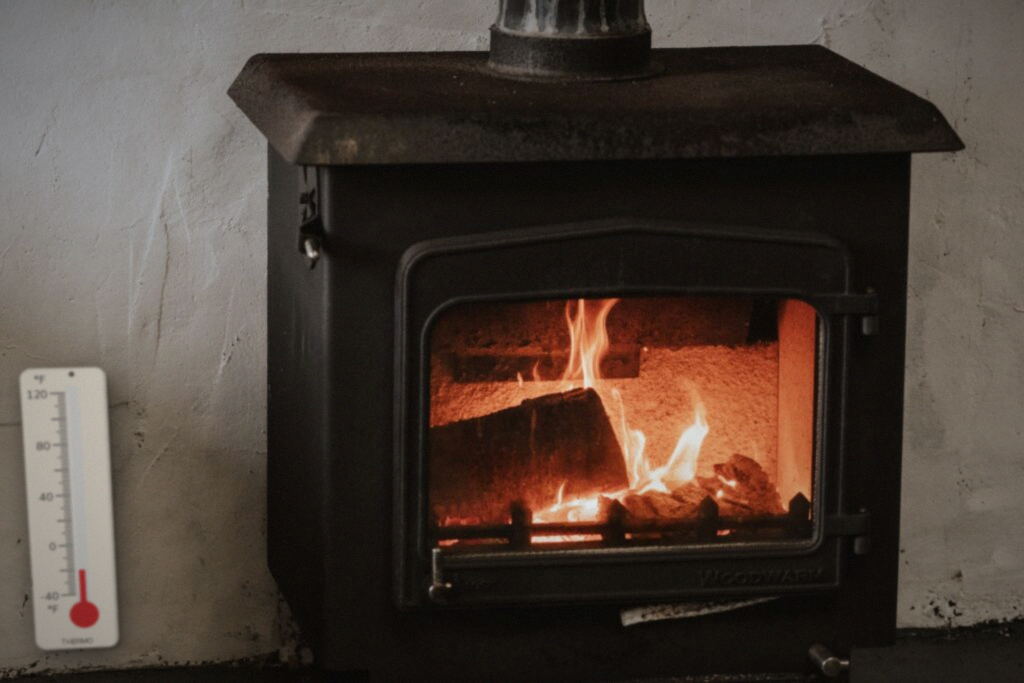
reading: °F -20
